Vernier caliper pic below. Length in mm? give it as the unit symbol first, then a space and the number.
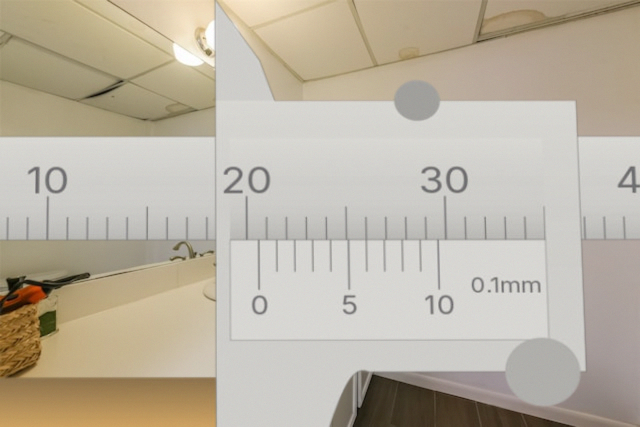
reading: mm 20.6
